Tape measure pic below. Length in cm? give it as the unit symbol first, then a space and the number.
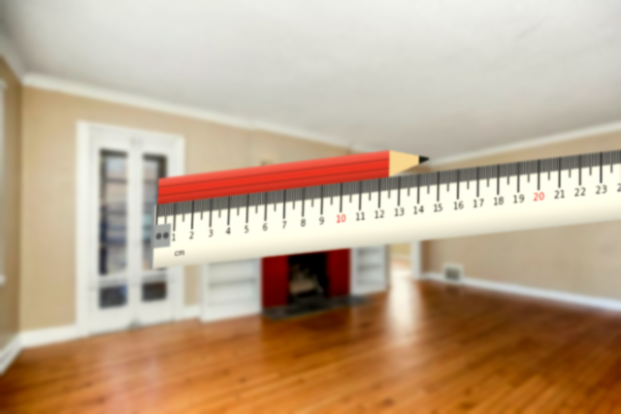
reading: cm 14.5
